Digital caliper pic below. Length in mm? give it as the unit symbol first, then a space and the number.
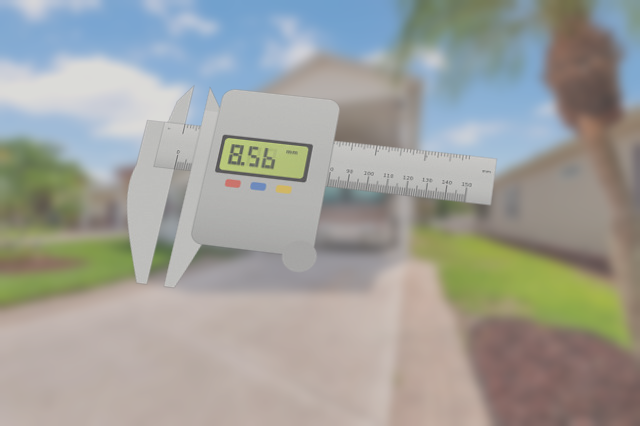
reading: mm 8.56
